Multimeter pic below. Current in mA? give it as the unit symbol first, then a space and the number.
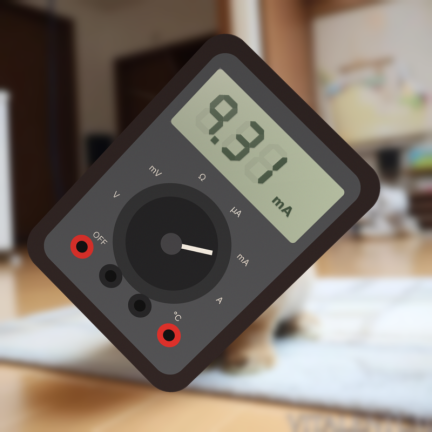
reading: mA 9.31
